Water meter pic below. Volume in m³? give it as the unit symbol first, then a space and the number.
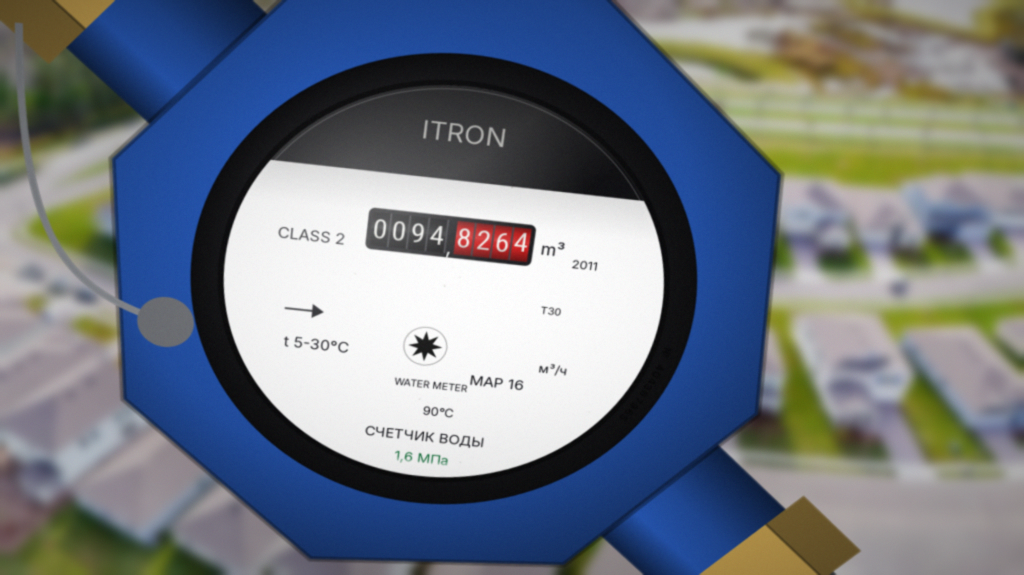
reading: m³ 94.8264
